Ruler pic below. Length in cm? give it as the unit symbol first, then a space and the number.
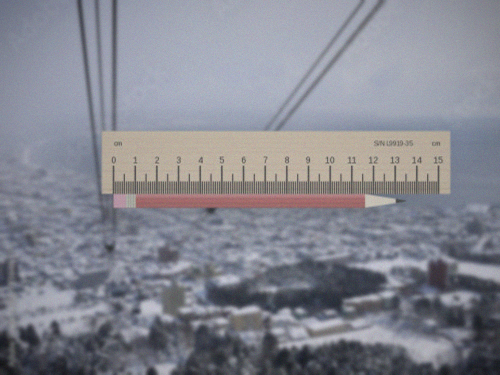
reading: cm 13.5
